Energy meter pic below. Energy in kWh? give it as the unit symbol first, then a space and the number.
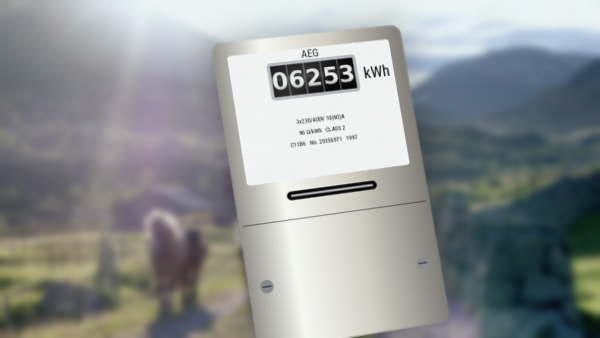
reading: kWh 6253
